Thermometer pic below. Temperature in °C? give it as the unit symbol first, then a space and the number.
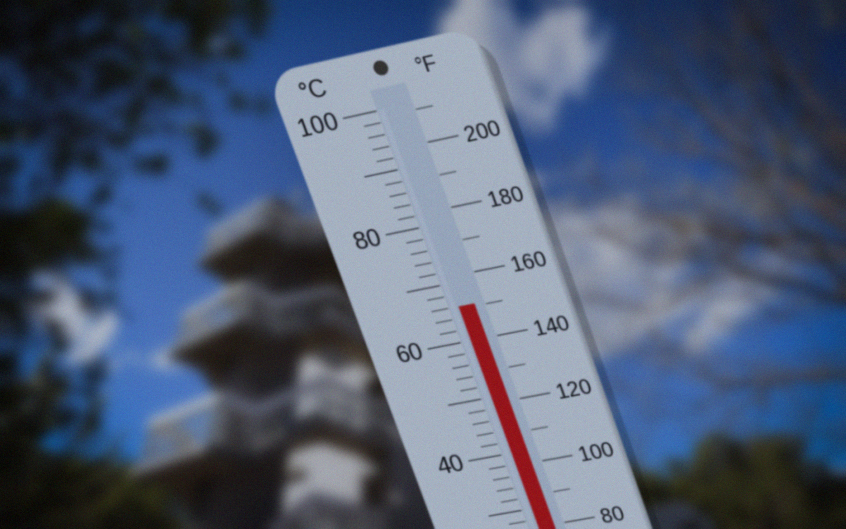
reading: °C 66
